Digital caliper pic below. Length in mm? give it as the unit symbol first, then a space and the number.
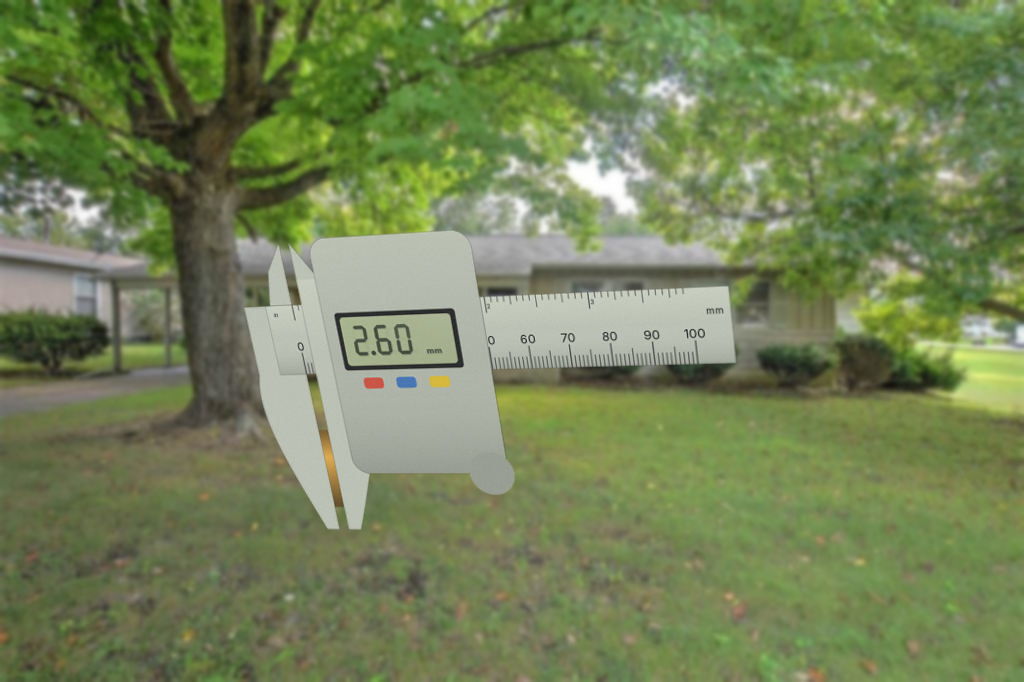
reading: mm 2.60
